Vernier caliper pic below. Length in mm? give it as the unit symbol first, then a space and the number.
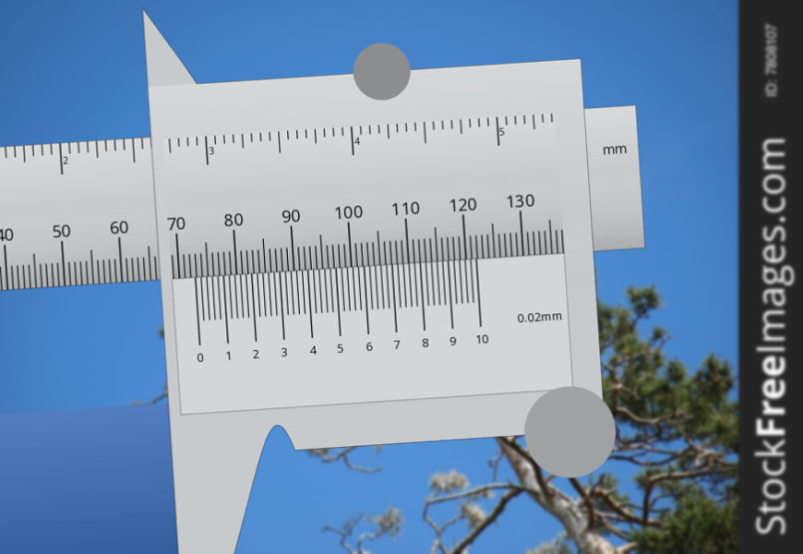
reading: mm 72.8
